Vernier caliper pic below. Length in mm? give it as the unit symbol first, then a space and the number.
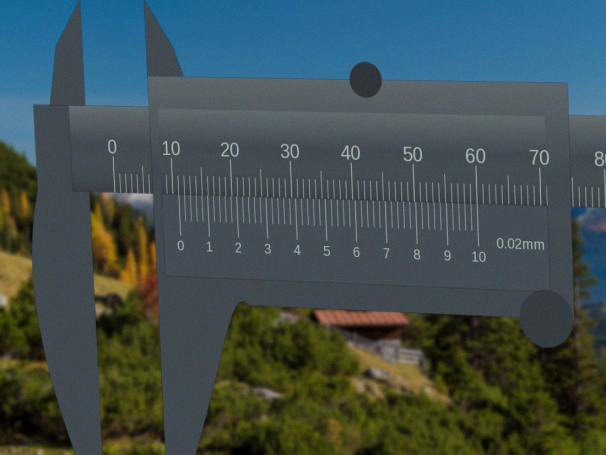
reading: mm 11.0
